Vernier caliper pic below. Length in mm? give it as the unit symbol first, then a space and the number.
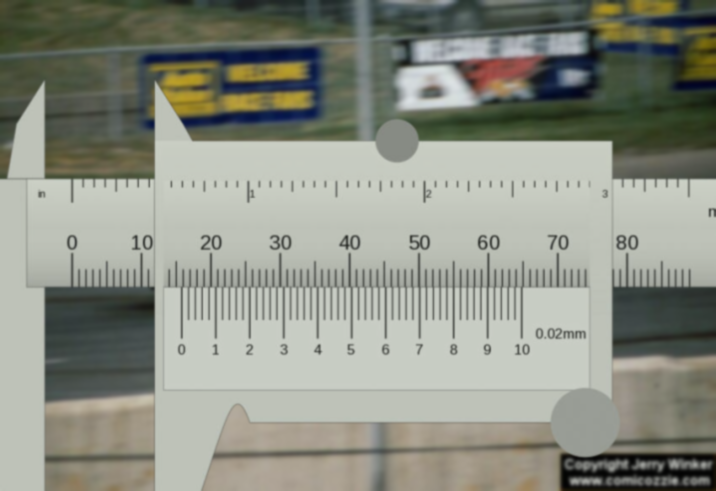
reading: mm 15.8
